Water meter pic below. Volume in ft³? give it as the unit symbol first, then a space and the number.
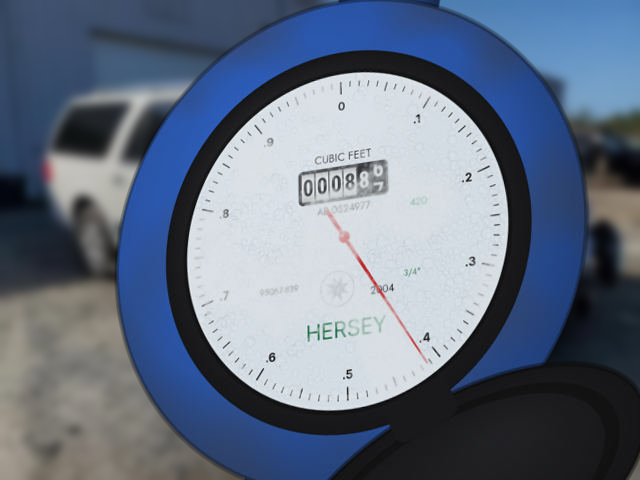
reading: ft³ 886.41
